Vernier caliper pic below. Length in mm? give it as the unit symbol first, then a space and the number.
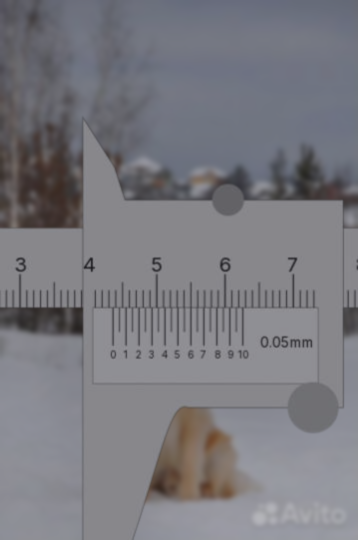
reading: mm 43.6
